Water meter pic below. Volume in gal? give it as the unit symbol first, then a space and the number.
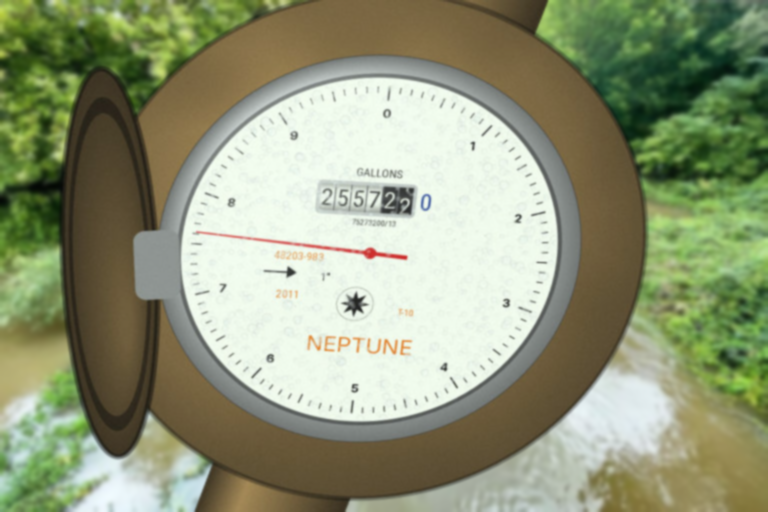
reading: gal 2557217.6
